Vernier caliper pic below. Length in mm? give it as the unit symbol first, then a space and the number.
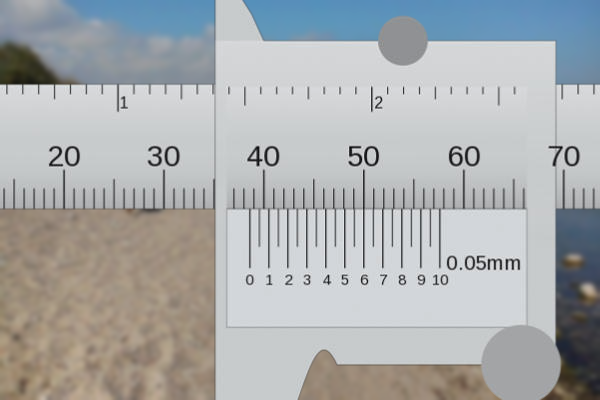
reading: mm 38.6
